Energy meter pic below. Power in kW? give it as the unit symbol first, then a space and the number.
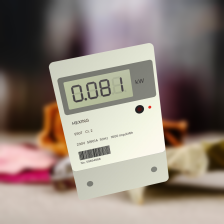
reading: kW 0.081
